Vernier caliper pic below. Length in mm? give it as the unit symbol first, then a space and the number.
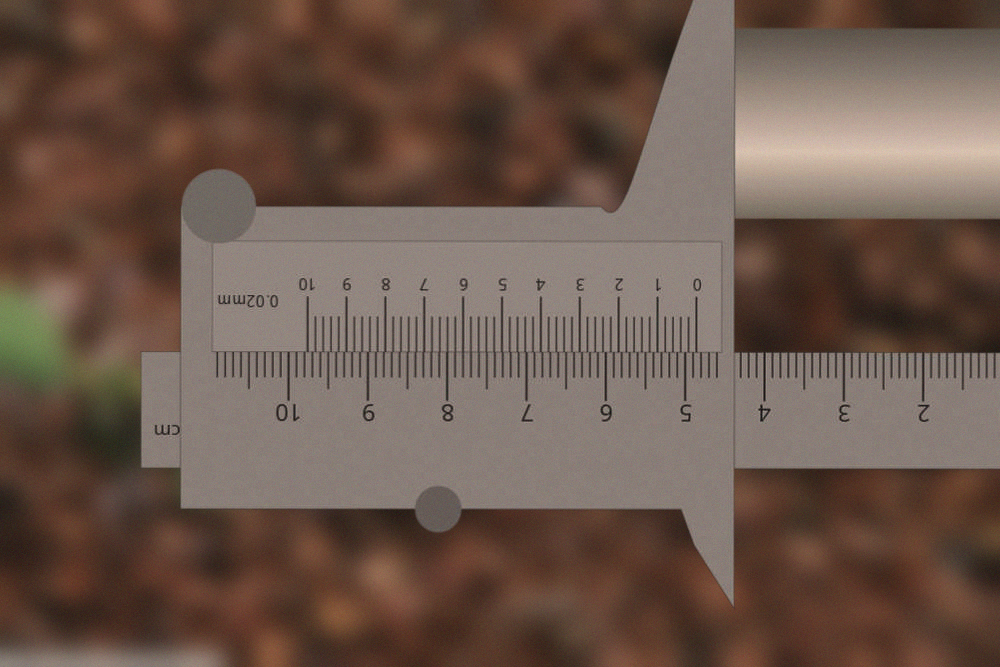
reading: mm 48.6
